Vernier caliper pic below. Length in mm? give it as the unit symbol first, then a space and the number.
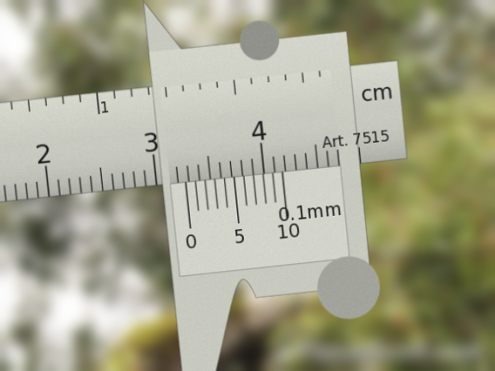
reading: mm 32.7
